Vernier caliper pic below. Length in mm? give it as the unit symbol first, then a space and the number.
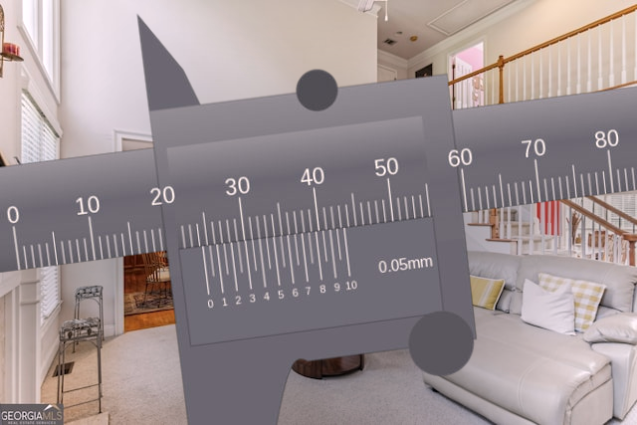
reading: mm 24.4
